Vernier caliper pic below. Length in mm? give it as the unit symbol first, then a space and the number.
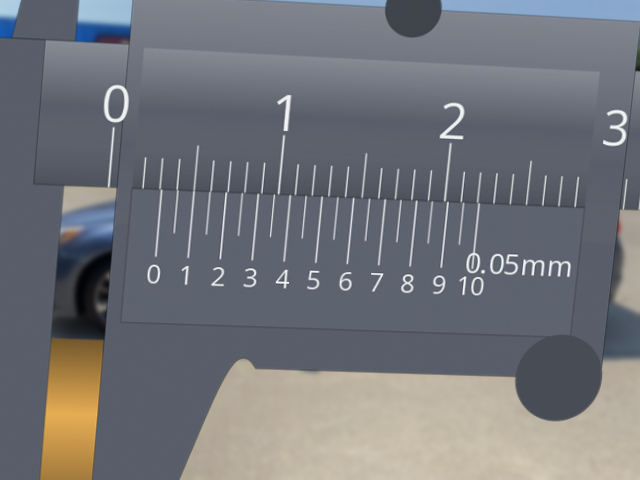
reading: mm 3.1
